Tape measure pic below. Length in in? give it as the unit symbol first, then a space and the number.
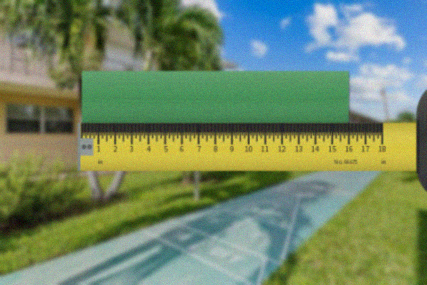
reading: in 16
